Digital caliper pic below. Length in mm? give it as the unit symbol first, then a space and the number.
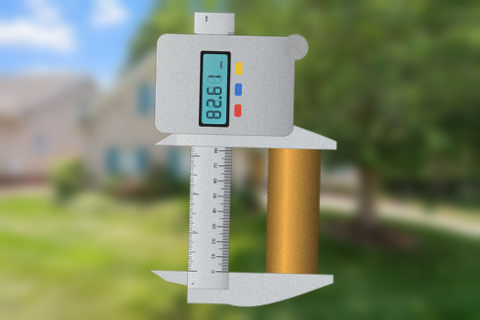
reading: mm 82.61
